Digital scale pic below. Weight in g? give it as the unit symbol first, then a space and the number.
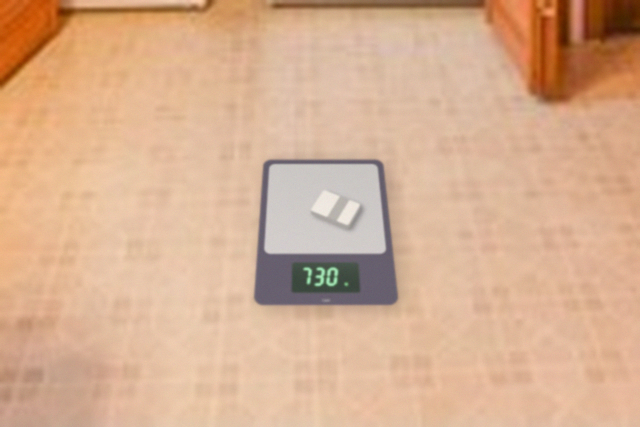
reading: g 730
